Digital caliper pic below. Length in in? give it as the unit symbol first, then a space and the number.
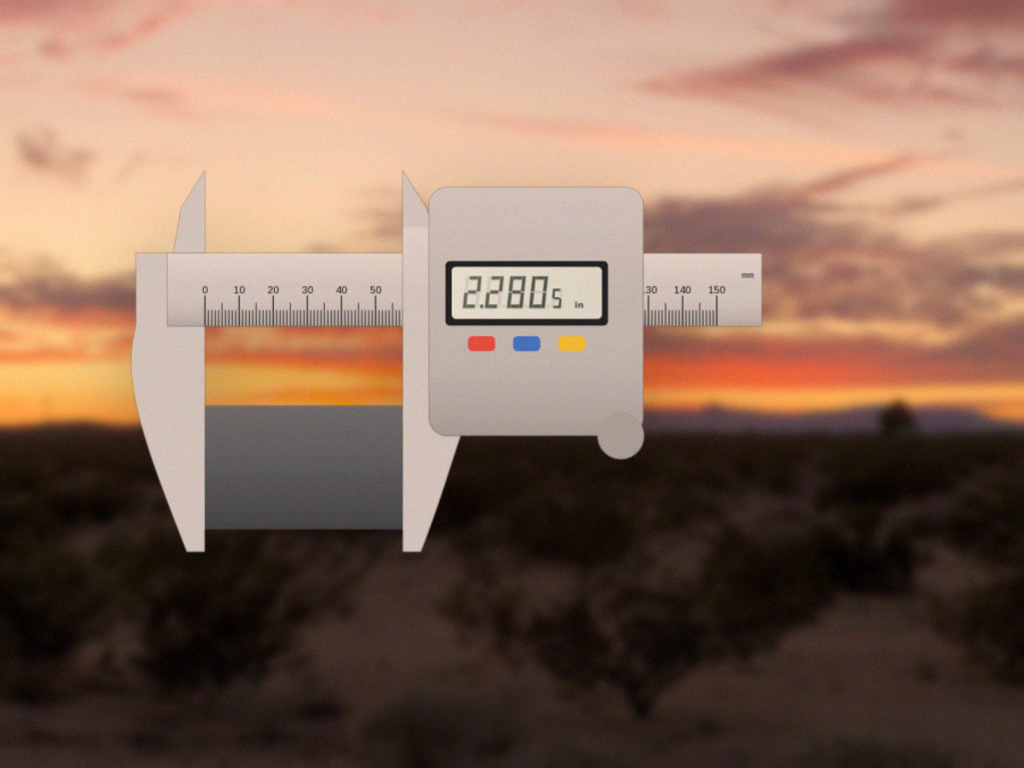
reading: in 2.2805
